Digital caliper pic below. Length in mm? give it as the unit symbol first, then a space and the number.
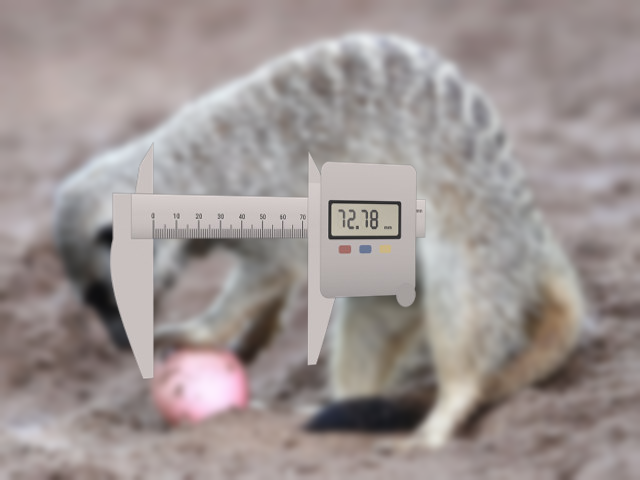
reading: mm 72.78
